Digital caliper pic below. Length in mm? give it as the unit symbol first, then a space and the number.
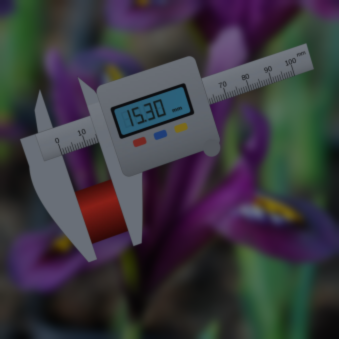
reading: mm 15.30
